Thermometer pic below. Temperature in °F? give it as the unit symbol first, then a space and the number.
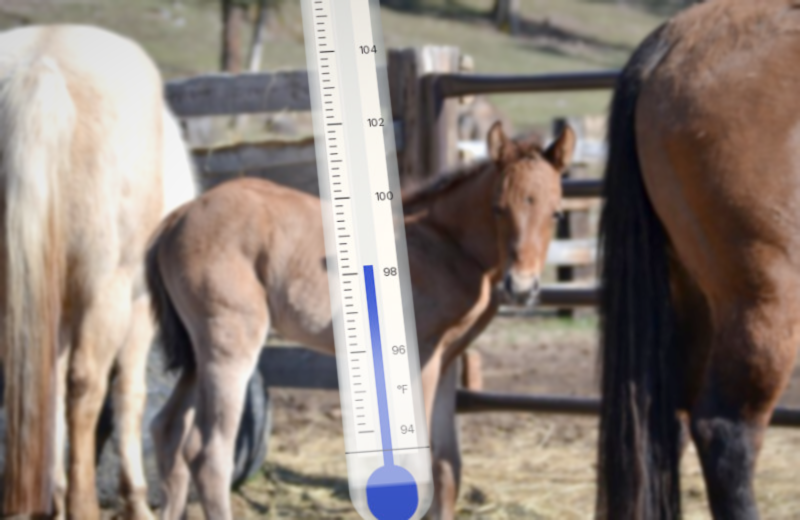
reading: °F 98.2
